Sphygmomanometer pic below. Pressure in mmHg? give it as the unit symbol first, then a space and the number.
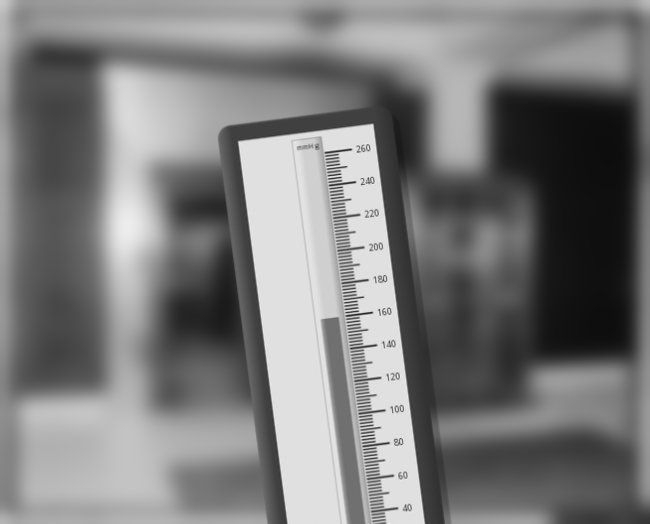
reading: mmHg 160
